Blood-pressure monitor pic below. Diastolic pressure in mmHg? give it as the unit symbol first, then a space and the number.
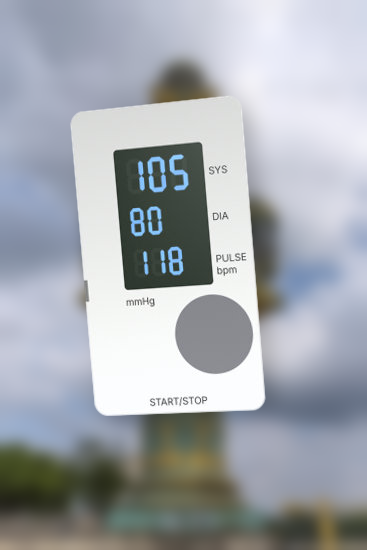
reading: mmHg 80
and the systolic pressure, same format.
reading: mmHg 105
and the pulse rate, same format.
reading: bpm 118
